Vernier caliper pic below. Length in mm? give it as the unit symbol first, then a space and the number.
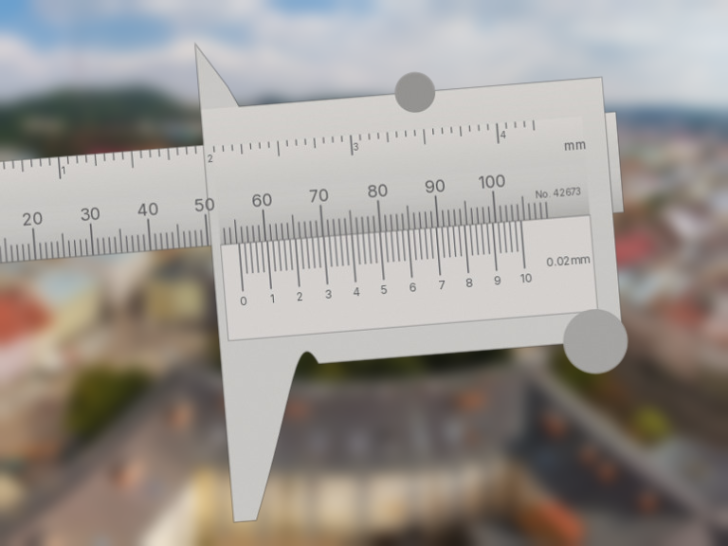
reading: mm 55.4
